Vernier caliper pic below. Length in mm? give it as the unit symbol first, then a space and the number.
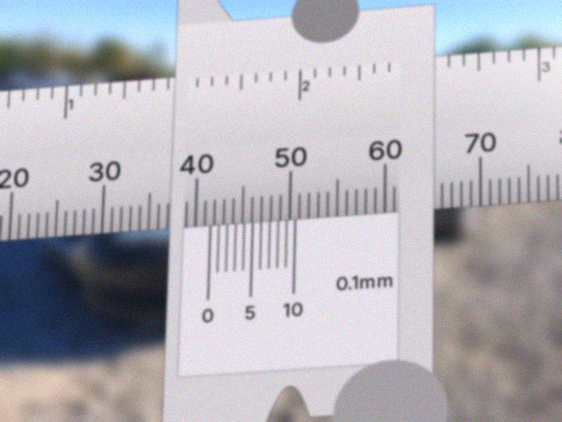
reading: mm 41.6
